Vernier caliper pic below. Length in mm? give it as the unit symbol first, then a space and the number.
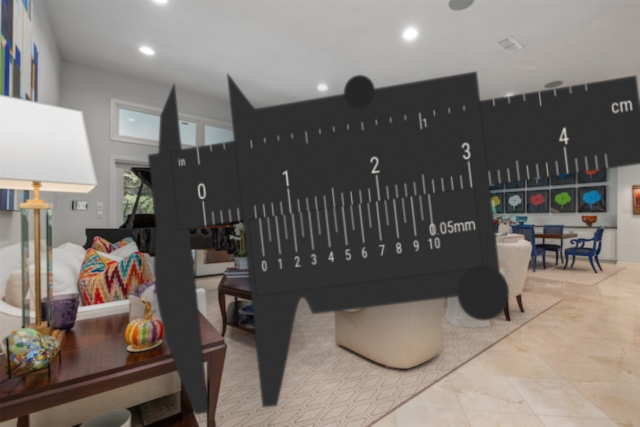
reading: mm 6.4
